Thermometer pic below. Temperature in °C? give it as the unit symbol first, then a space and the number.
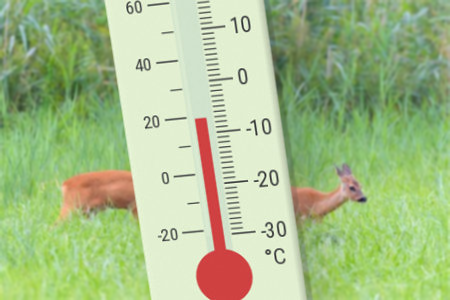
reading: °C -7
